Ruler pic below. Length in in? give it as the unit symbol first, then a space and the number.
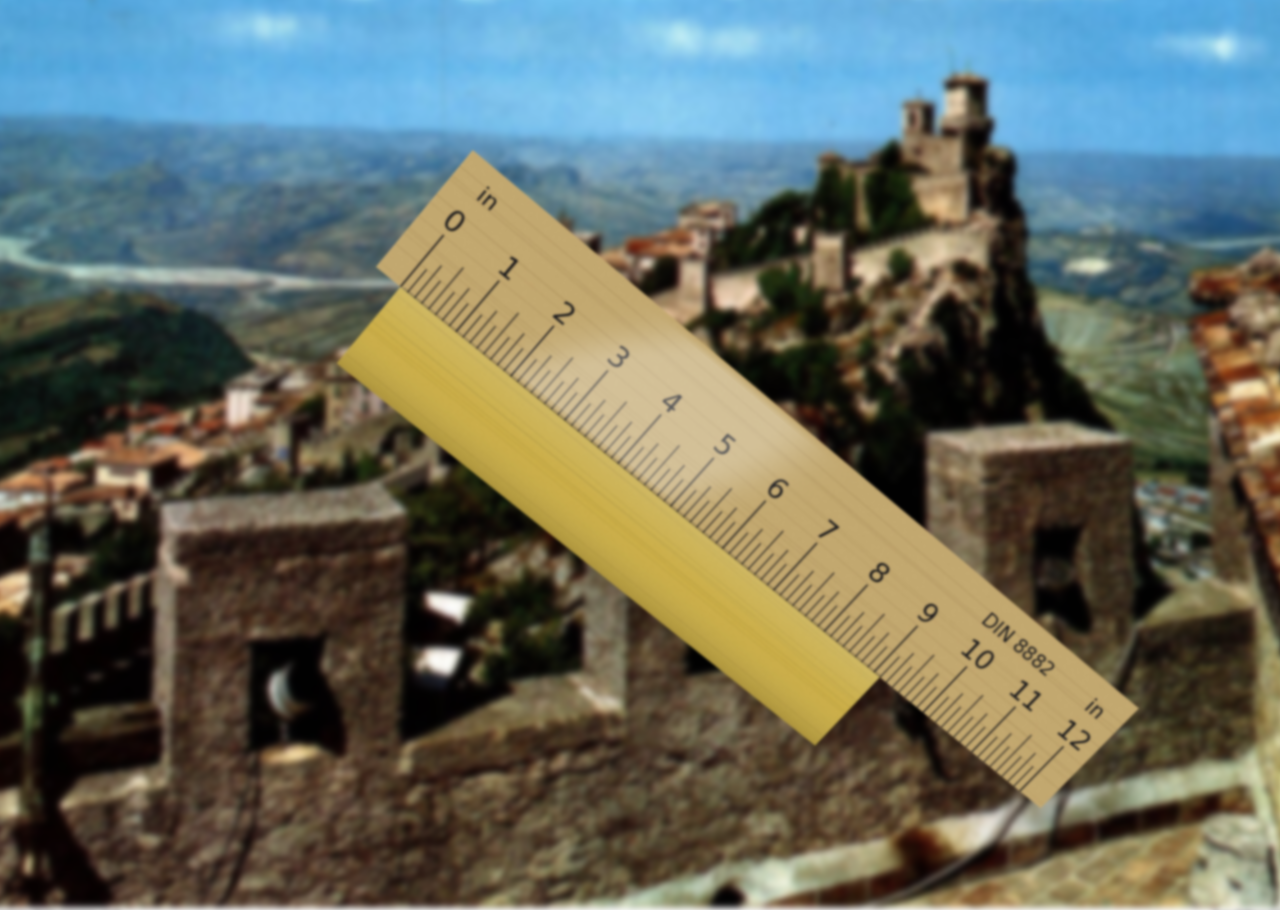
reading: in 9.125
